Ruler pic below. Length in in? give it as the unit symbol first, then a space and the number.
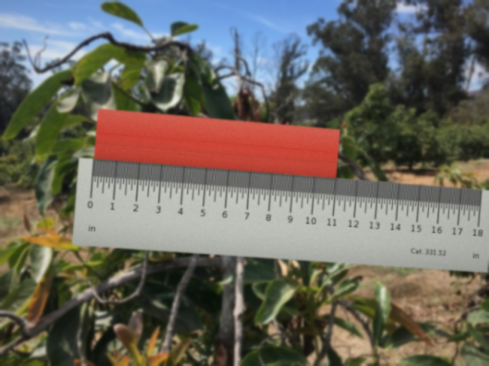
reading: in 11
